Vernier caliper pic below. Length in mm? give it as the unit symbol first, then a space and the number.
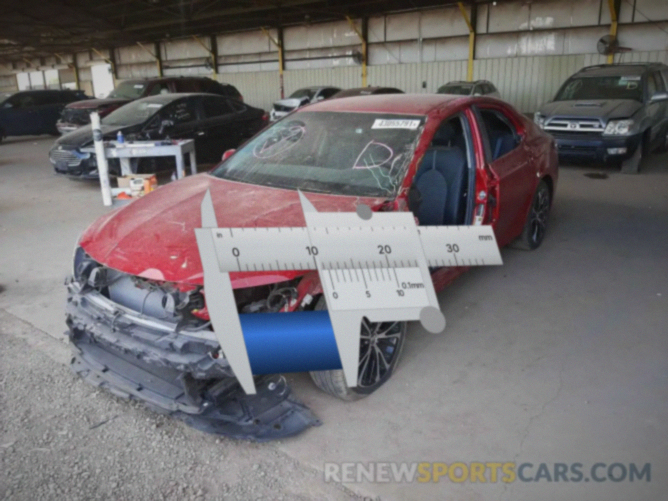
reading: mm 11.6
